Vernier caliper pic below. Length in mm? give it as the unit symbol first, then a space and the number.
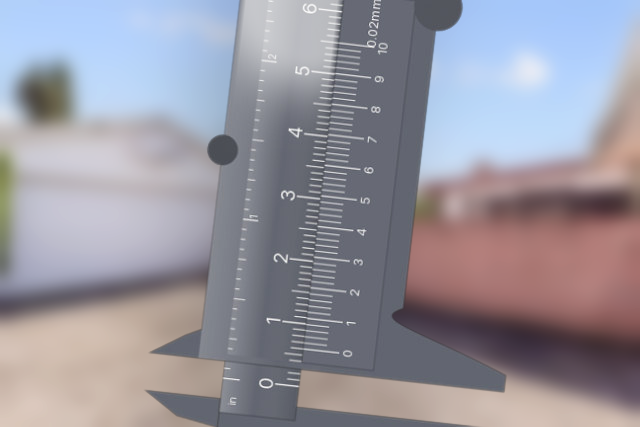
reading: mm 6.0
